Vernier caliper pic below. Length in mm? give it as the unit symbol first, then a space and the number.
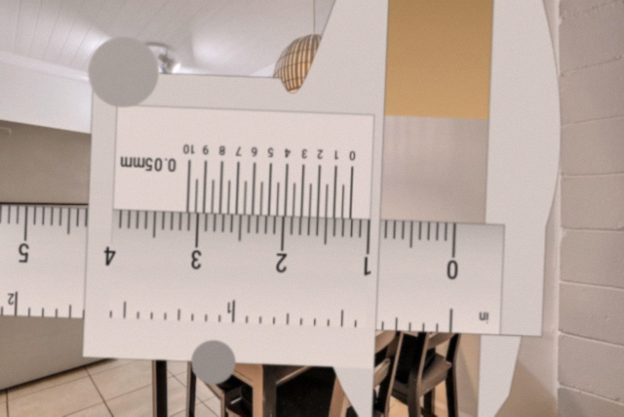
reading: mm 12.2
